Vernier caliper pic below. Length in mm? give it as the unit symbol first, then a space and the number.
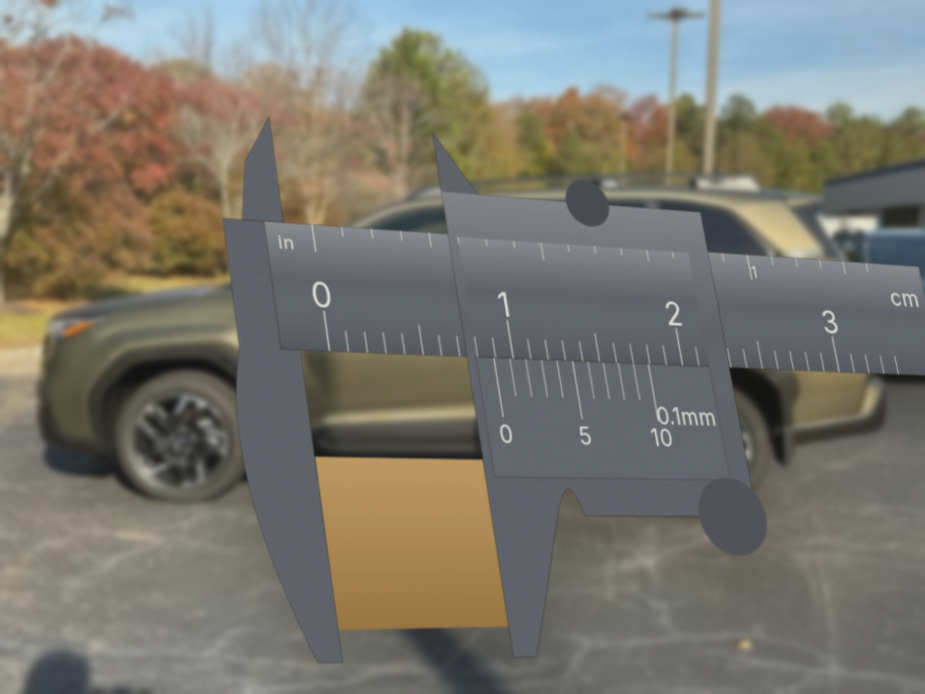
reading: mm 8.9
